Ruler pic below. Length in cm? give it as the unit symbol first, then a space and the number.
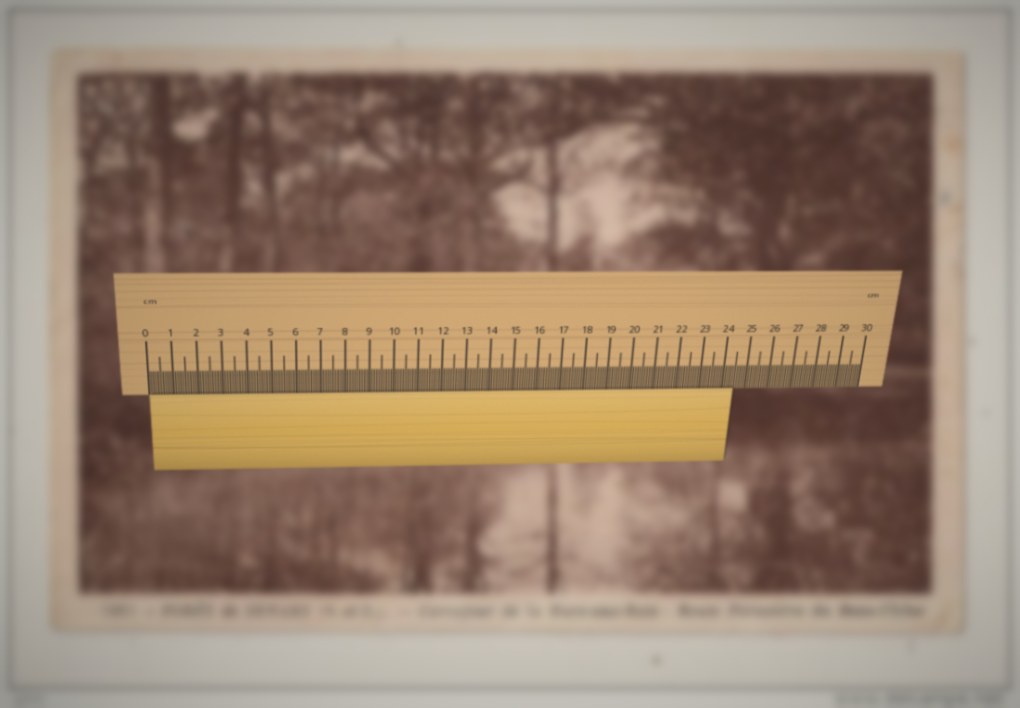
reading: cm 24.5
